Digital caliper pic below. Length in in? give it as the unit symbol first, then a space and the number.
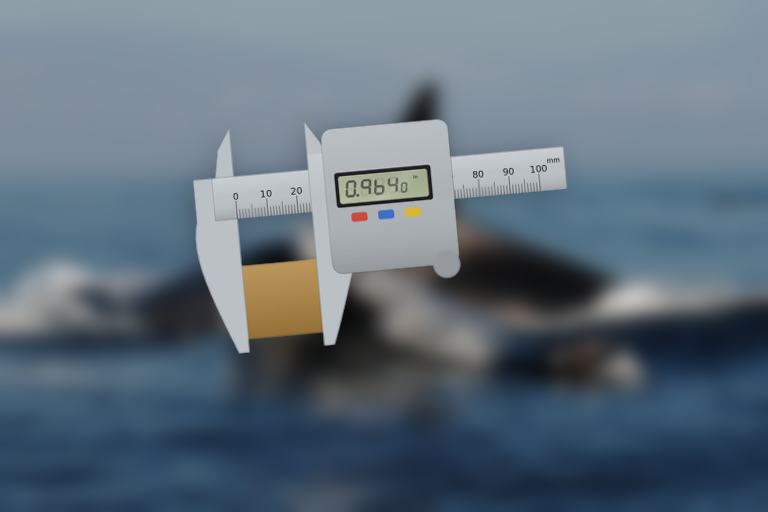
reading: in 0.9640
